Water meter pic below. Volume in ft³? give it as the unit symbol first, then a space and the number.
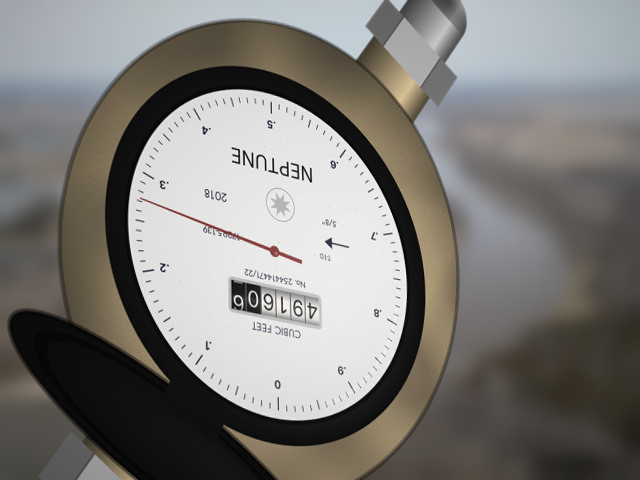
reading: ft³ 491606.27
